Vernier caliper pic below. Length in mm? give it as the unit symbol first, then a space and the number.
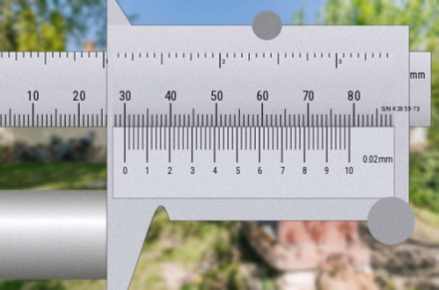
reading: mm 30.0
